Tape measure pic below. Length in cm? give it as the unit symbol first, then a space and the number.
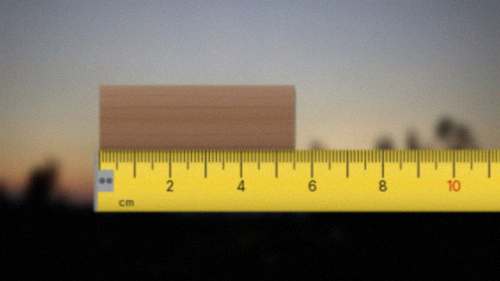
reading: cm 5.5
